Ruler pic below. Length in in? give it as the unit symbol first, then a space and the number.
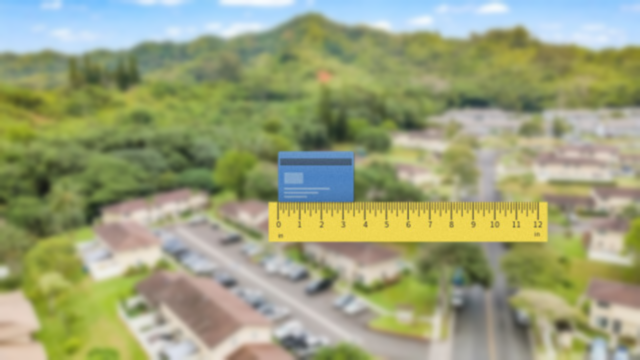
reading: in 3.5
